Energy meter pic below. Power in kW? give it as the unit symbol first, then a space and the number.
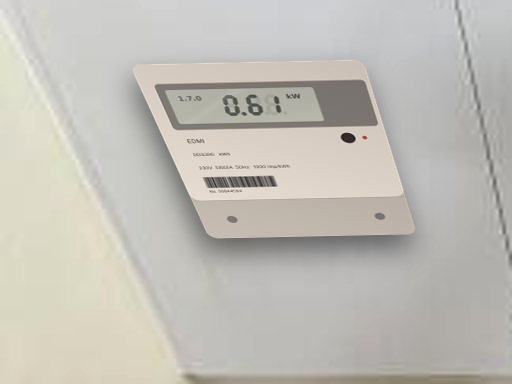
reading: kW 0.61
